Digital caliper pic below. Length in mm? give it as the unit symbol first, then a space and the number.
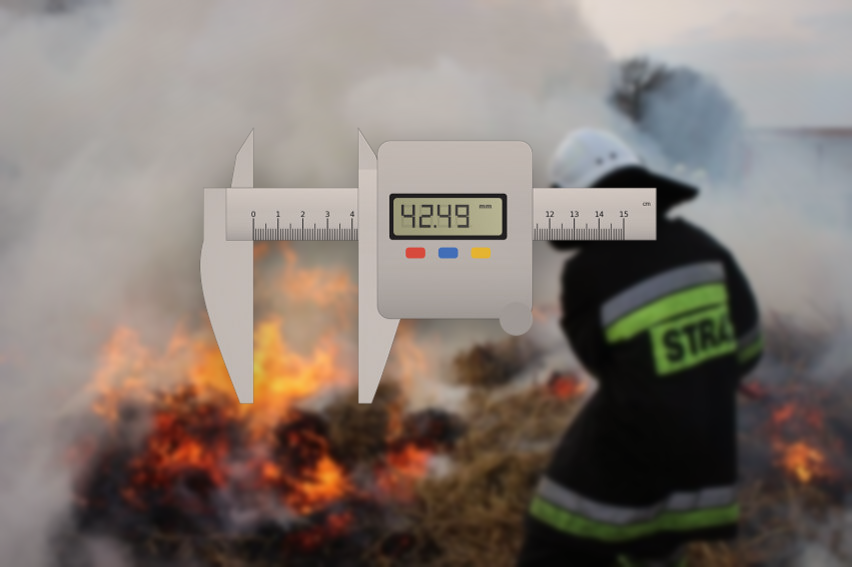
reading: mm 42.49
